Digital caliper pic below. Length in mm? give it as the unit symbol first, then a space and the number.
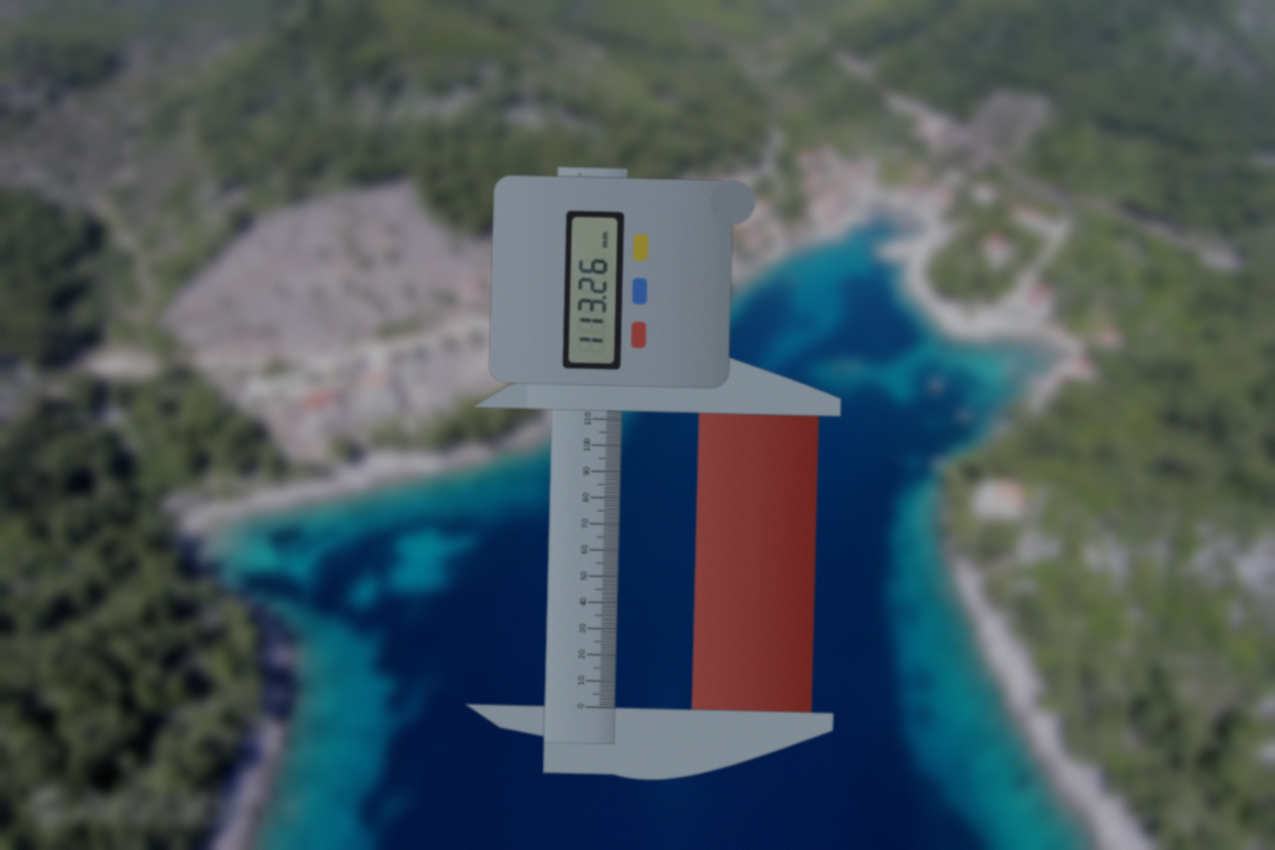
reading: mm 113.26
